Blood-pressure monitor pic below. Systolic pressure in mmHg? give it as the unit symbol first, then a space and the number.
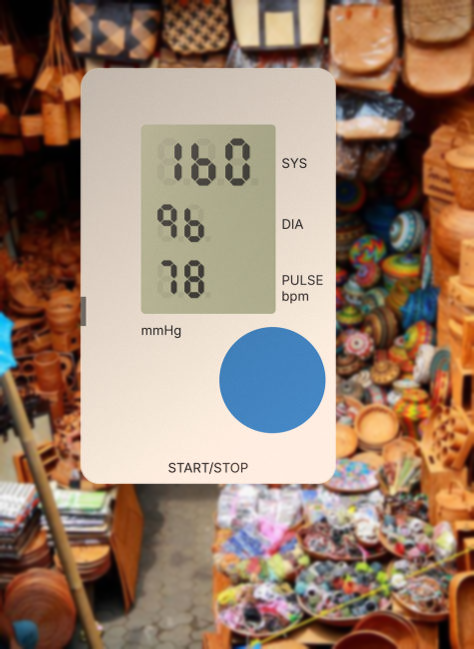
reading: mmHg 160
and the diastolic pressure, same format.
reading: mmHg 96
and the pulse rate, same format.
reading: bpm 78
